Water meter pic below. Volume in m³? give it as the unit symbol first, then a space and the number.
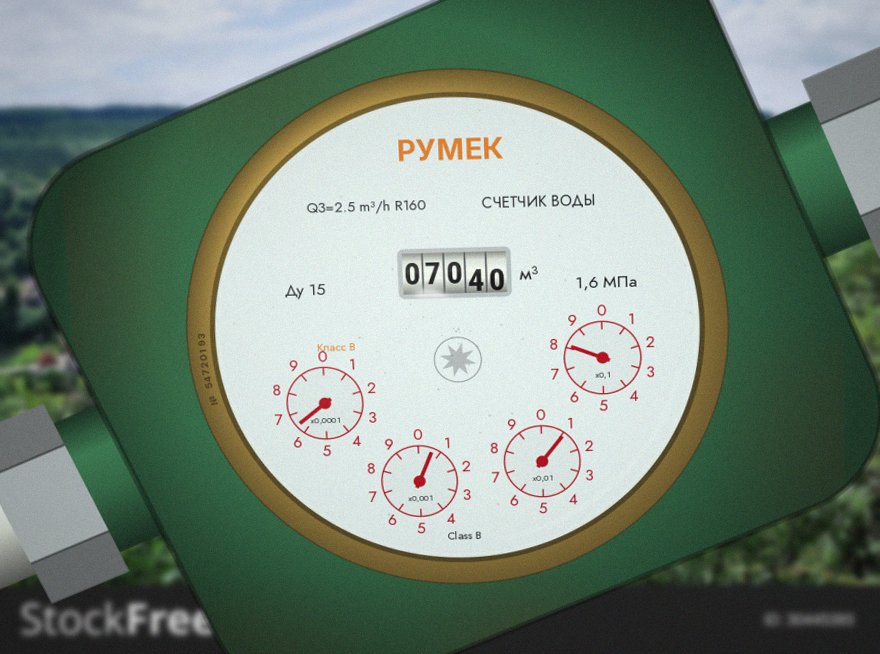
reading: m³ 7039.8106
